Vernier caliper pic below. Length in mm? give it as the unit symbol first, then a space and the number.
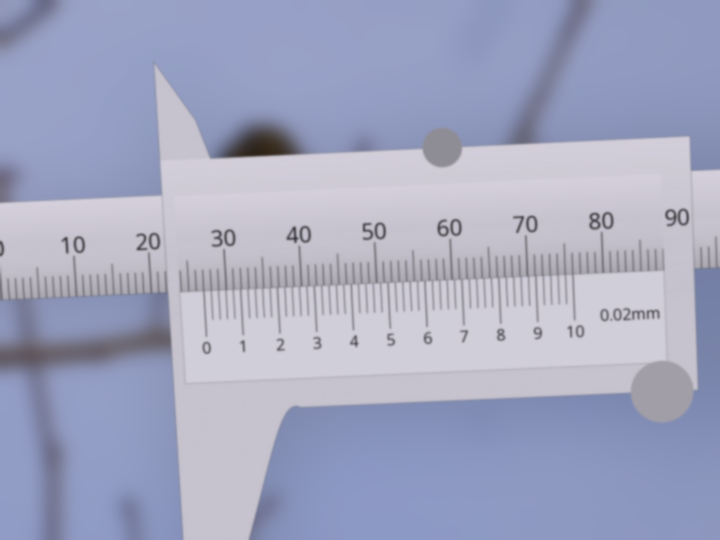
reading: mm 27.0
